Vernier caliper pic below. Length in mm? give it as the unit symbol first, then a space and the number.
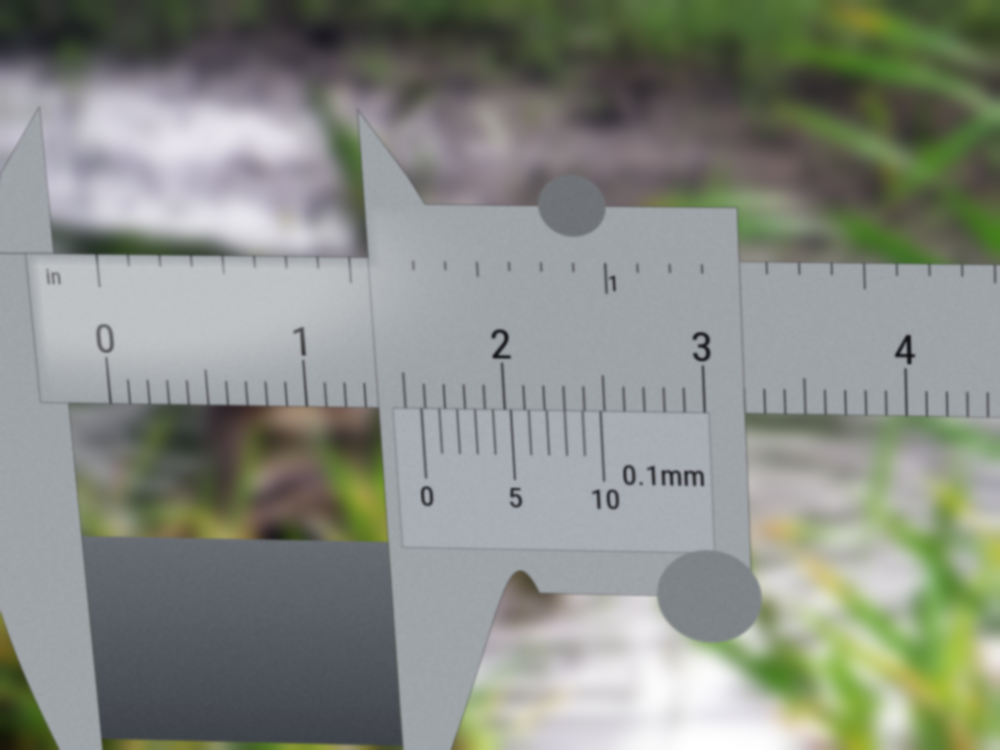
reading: mm 15.8
